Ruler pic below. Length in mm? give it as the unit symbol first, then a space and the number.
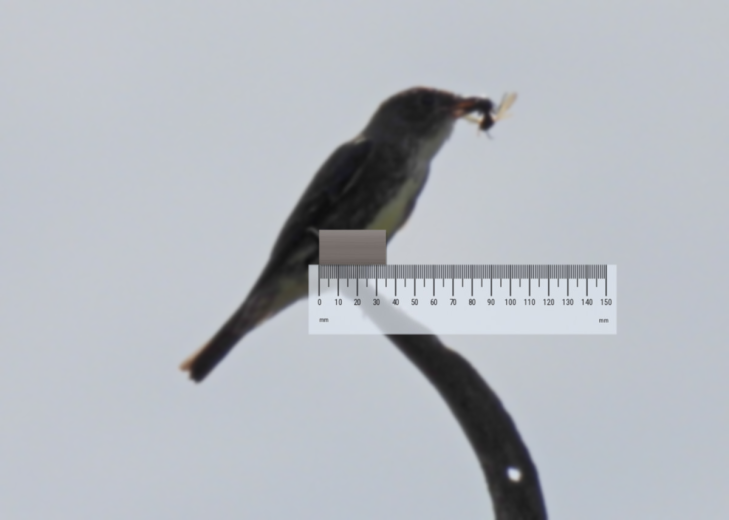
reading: mm 35
